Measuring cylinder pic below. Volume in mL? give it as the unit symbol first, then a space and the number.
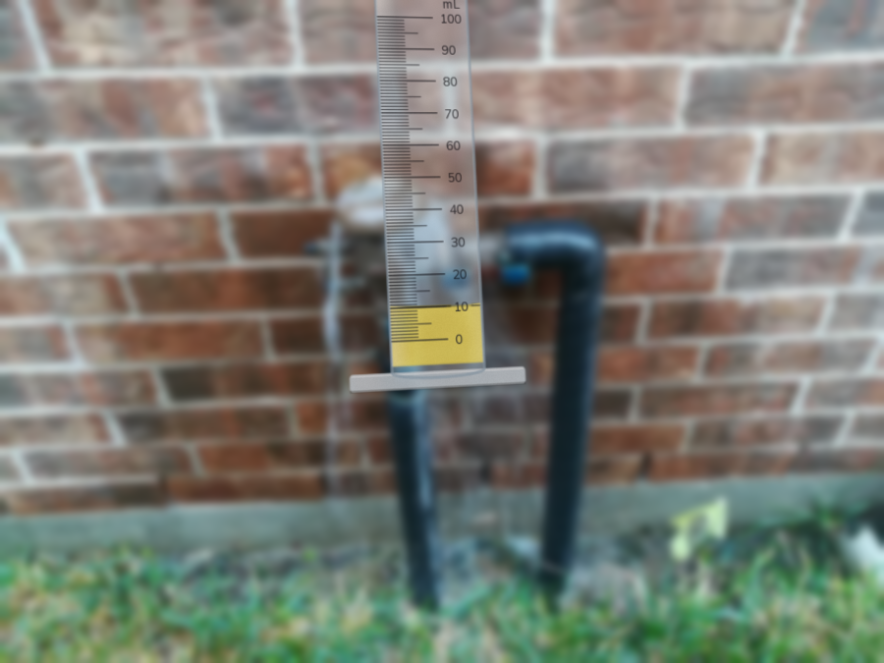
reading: mL 10
